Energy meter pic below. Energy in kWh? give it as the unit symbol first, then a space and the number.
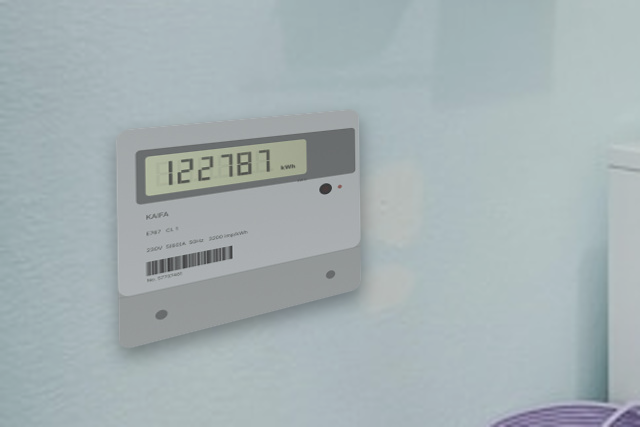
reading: kWh 122787
